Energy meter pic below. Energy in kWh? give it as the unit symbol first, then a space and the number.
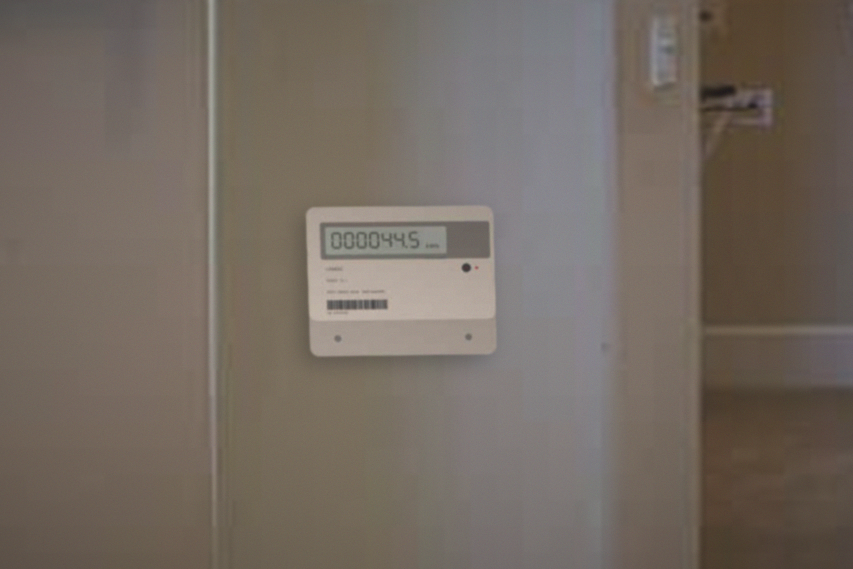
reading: kWh 44.5
